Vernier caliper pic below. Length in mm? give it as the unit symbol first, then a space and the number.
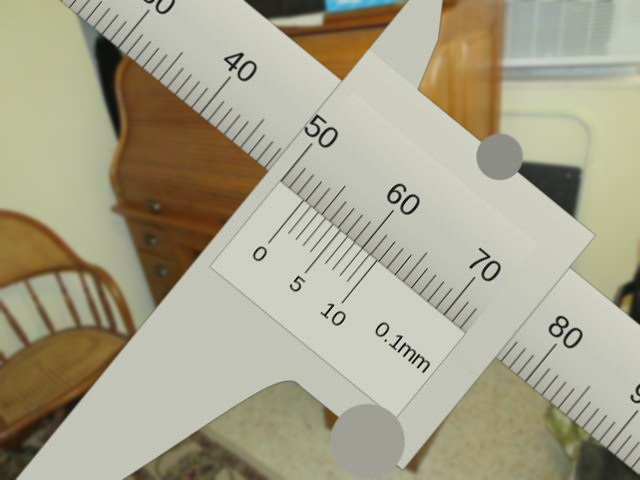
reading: mm 52.8
